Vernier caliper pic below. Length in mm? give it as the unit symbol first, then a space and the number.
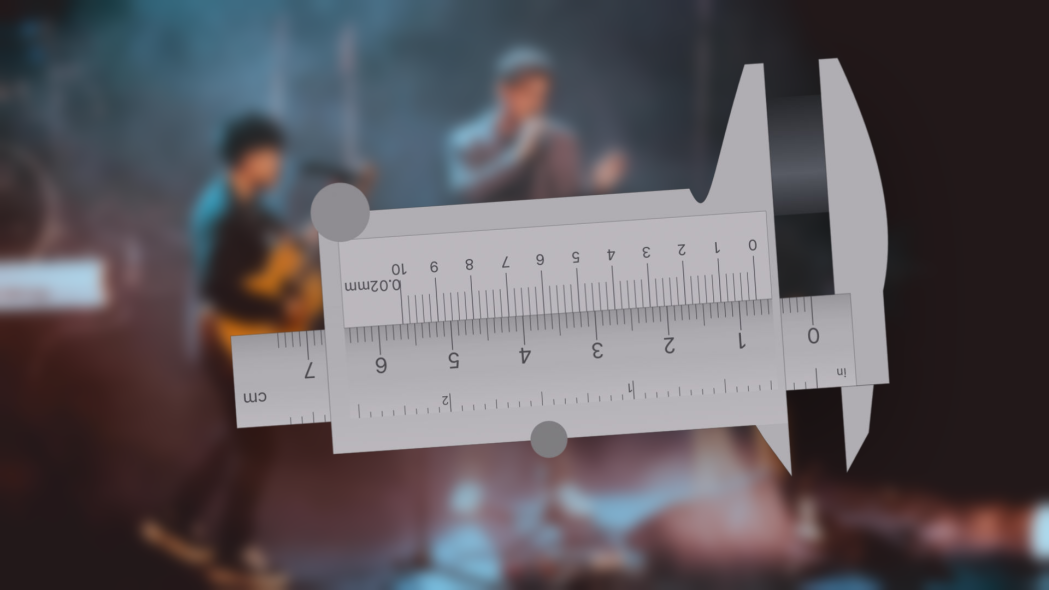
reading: mm 7.6
